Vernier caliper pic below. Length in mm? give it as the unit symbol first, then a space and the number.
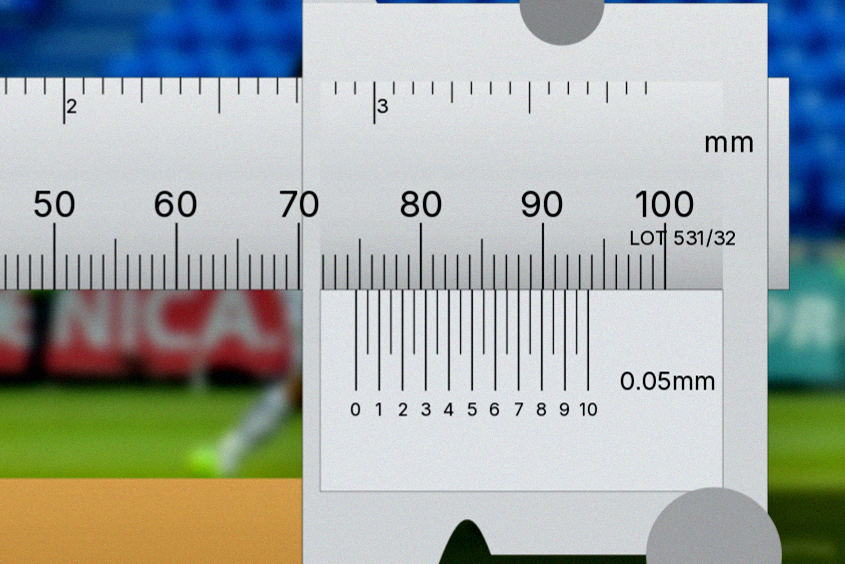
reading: mm 74.7
